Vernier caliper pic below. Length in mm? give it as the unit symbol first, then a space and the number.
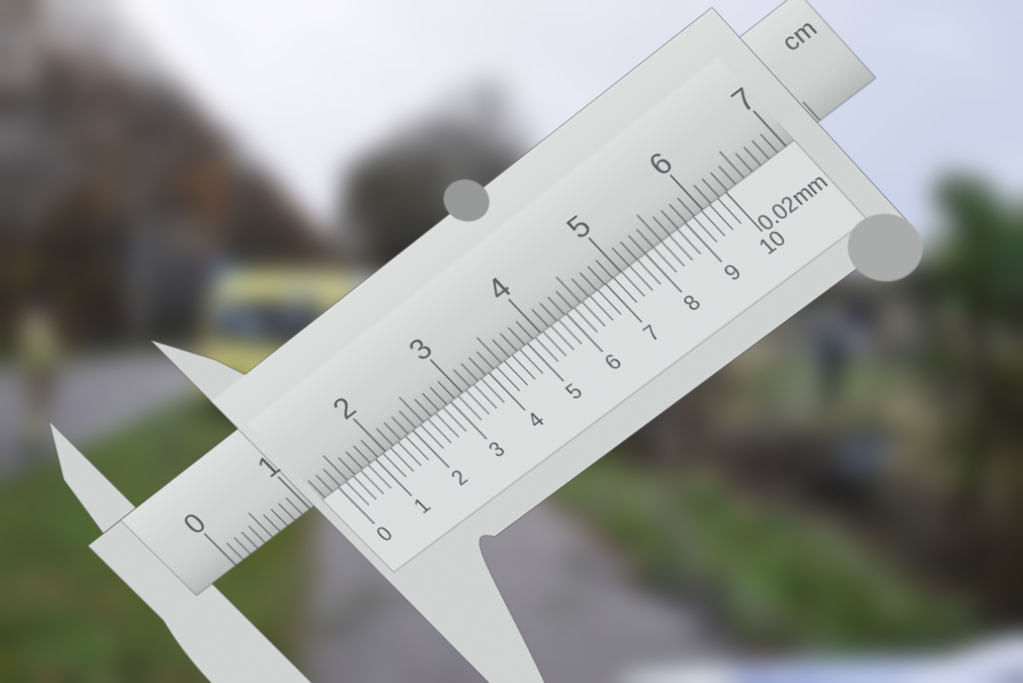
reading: mm 13.8
